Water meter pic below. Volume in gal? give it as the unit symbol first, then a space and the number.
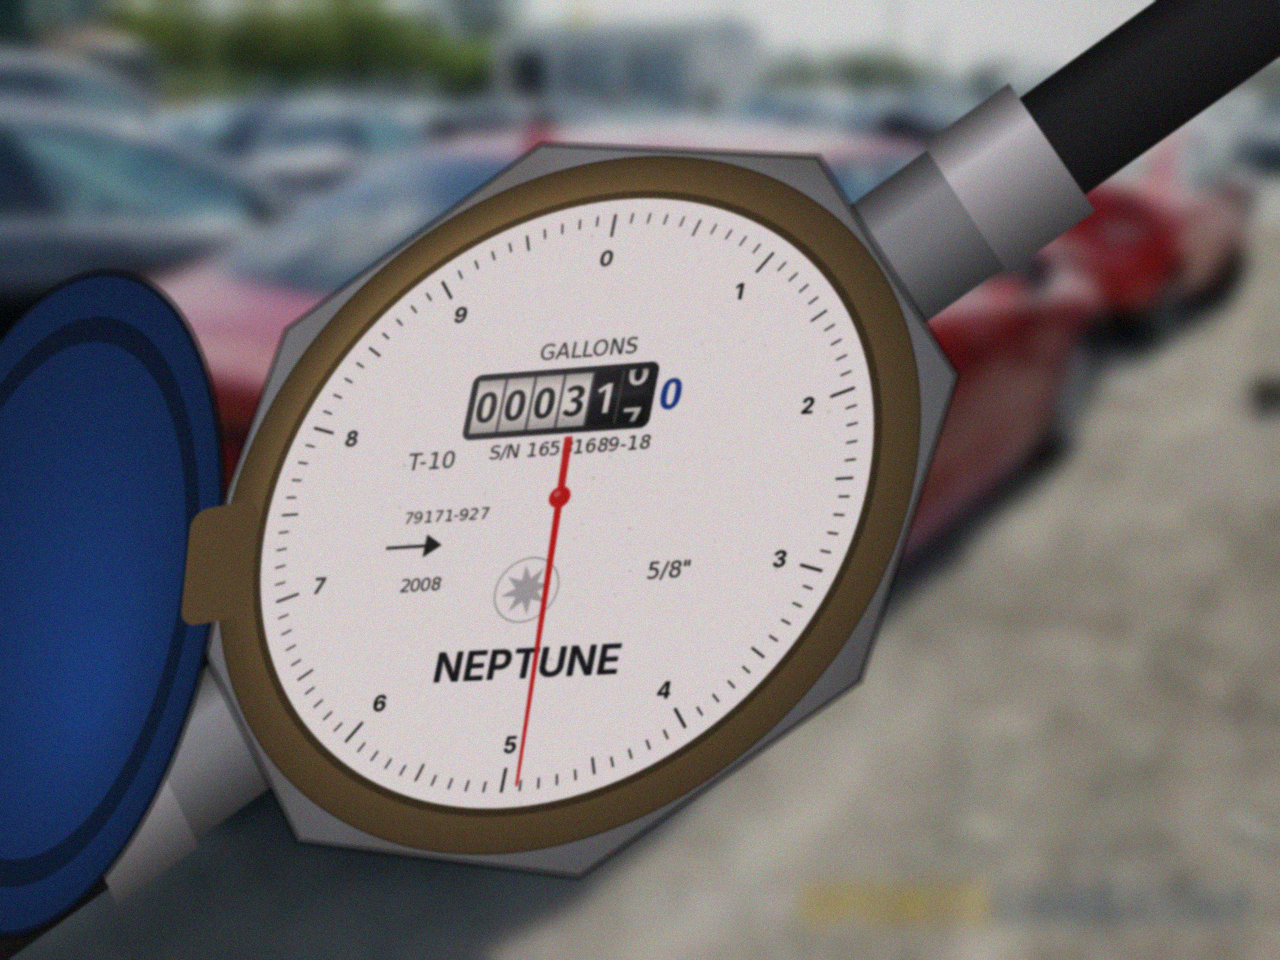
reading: gal 3164.9
